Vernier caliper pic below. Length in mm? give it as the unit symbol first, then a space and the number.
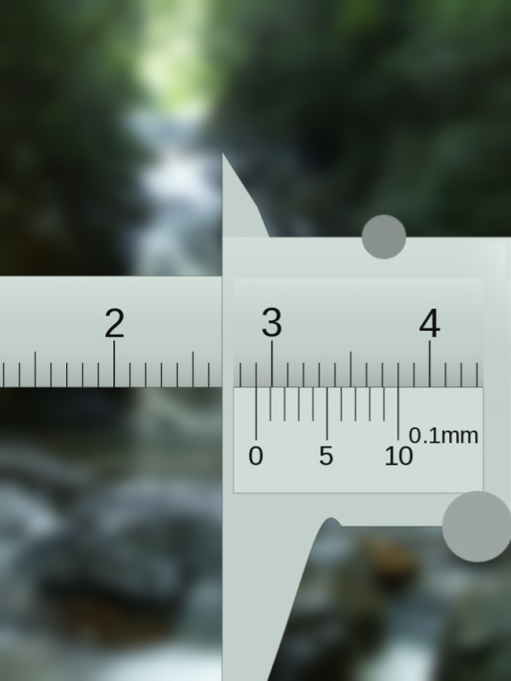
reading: mm 29.0
